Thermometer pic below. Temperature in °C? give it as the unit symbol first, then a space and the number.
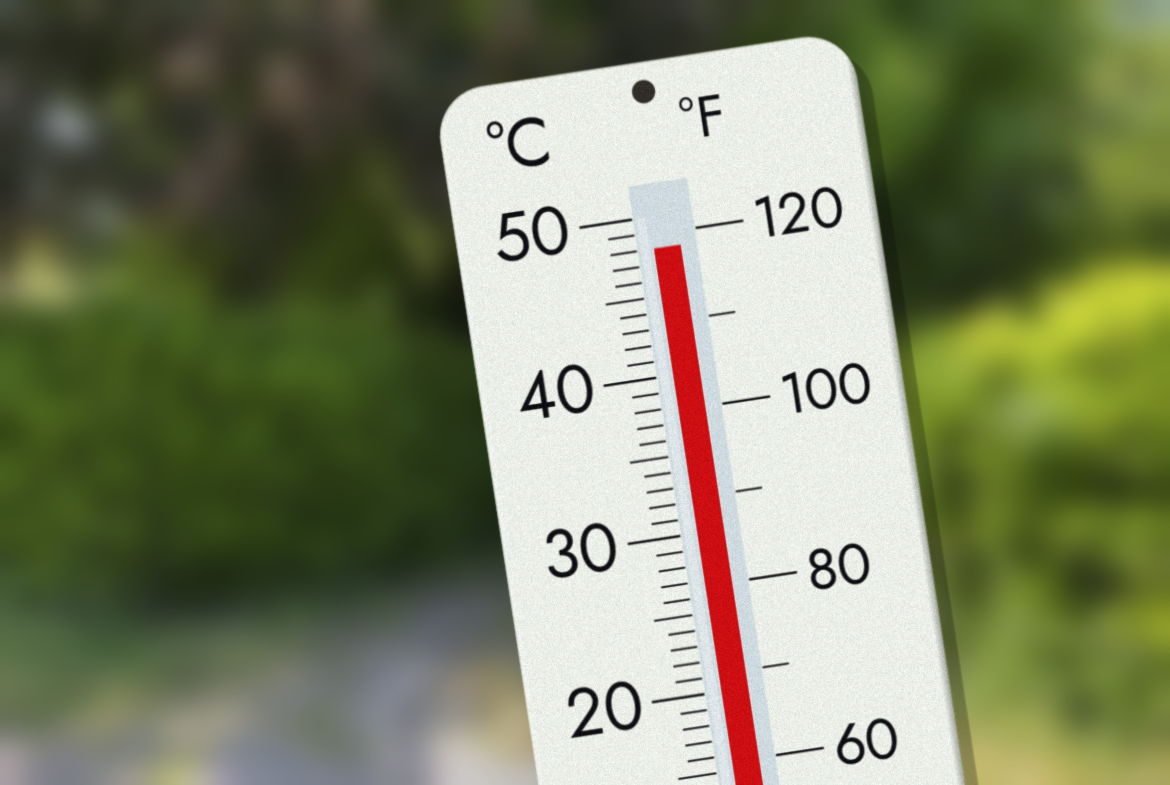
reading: °C 48
